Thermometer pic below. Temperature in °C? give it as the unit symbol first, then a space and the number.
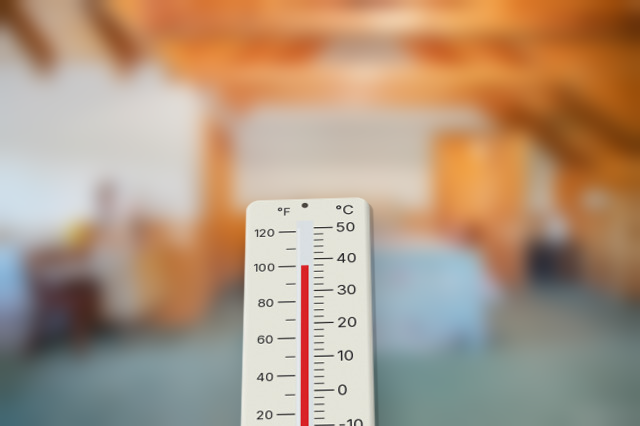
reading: °C 38
